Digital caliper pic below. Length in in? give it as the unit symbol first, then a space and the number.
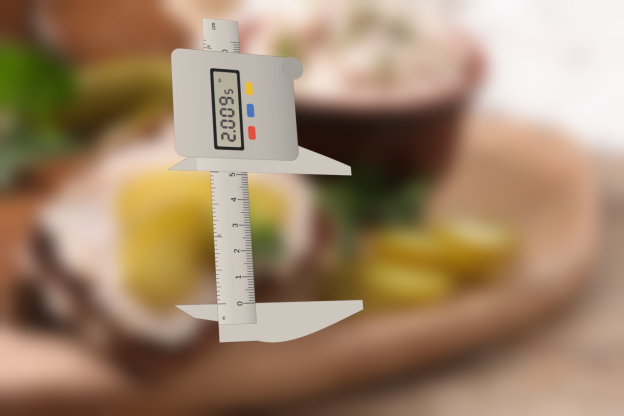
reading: in 2.0095
